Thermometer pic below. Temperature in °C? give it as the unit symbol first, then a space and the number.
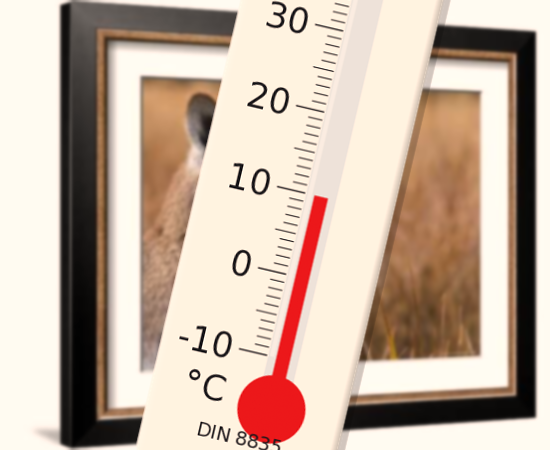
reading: °C 10
